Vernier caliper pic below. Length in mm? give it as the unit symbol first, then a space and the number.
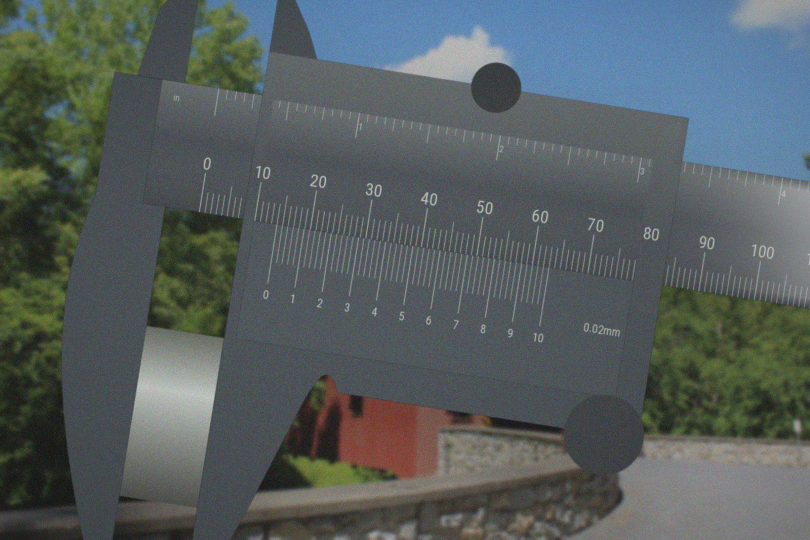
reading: mm 14.0
